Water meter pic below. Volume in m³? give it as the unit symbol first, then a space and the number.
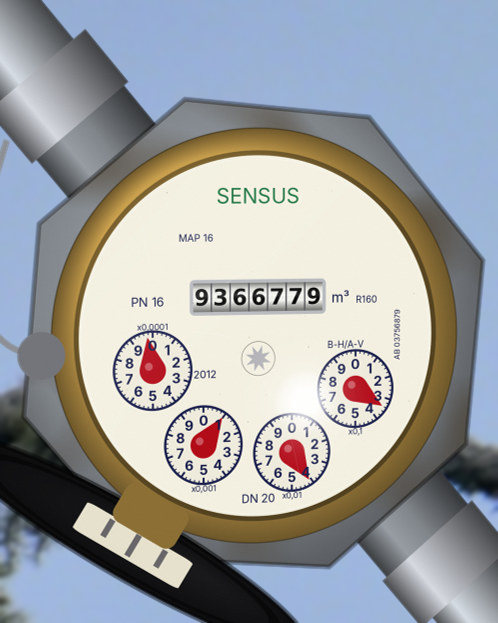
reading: m³ 9366779.3409
